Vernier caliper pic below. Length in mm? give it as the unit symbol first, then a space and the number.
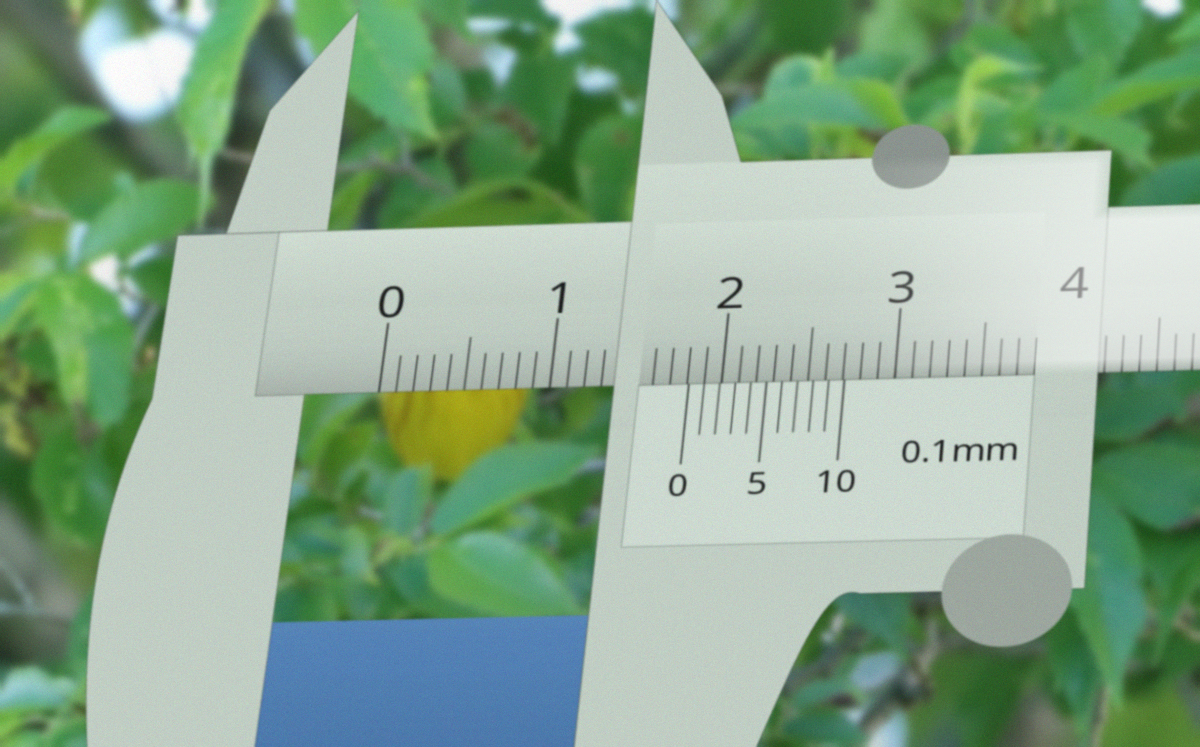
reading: mm 18.1
